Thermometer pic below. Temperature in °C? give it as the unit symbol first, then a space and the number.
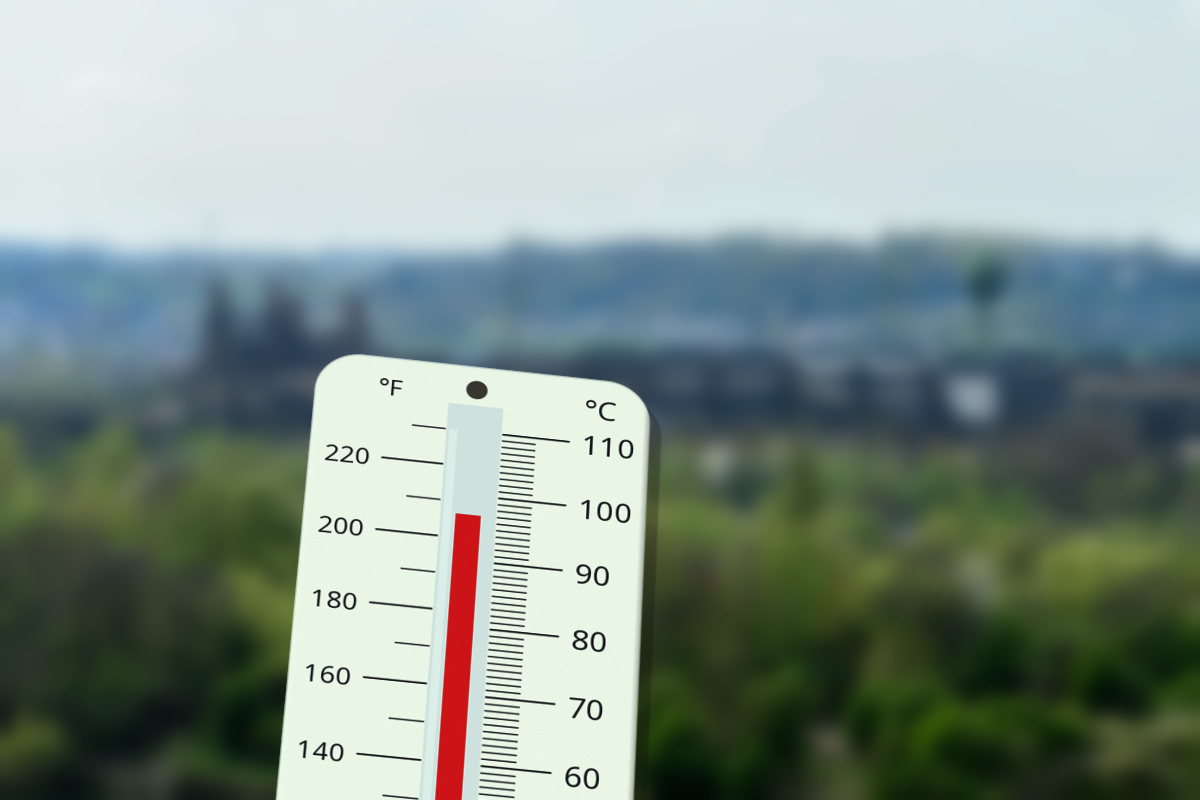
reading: °C 97
